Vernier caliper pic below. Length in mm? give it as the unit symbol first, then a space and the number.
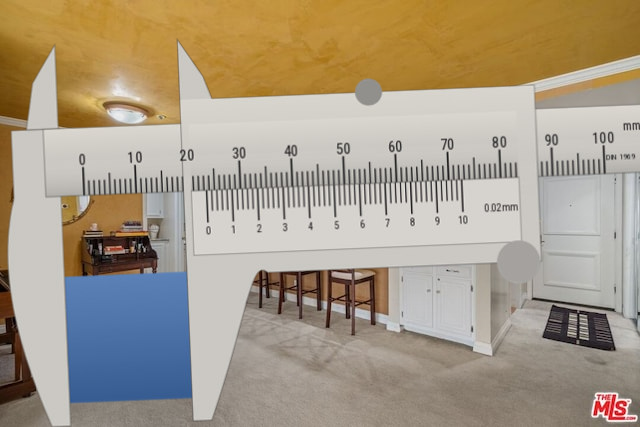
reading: mm 23.5
